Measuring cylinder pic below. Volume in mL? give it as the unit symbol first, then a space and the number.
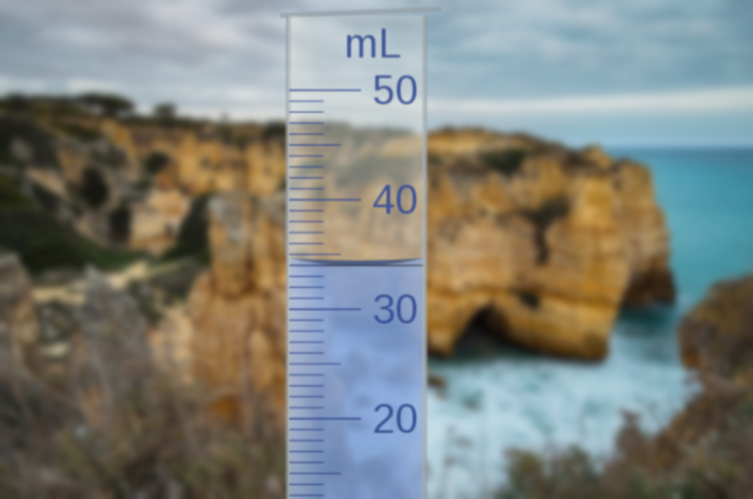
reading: mL 34
